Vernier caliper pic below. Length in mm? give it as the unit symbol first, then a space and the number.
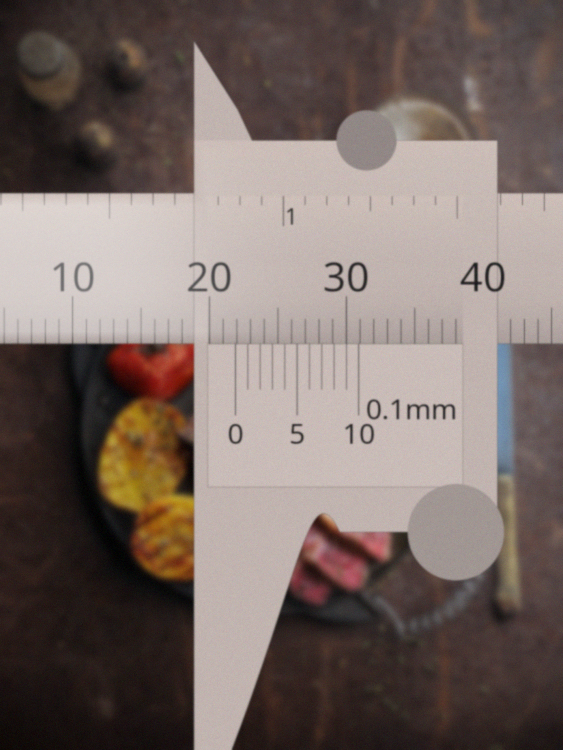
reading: mm 21.9
